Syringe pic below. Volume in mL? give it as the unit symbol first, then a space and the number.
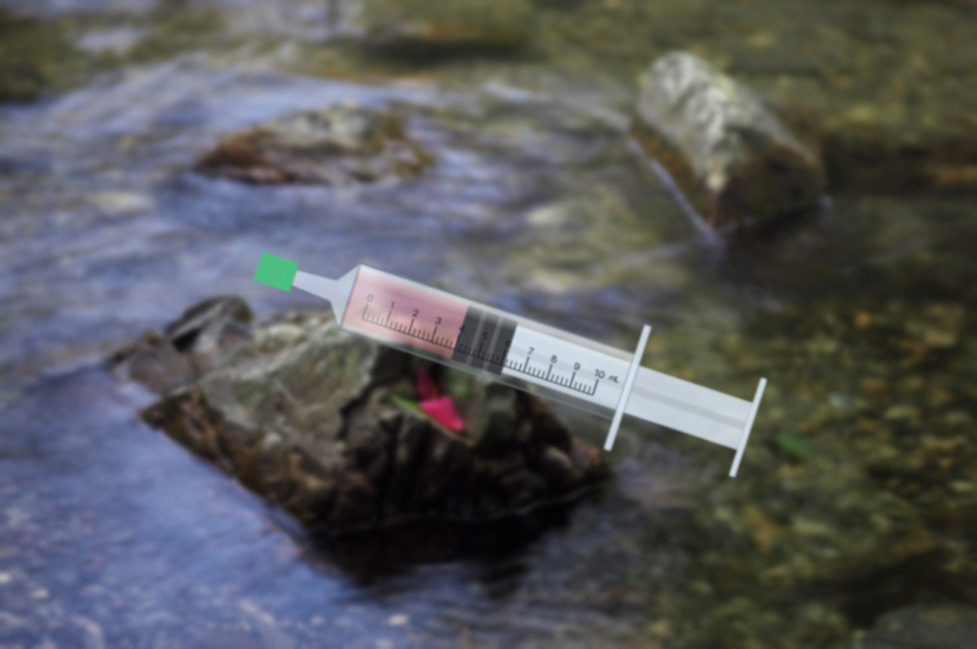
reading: mL 4
